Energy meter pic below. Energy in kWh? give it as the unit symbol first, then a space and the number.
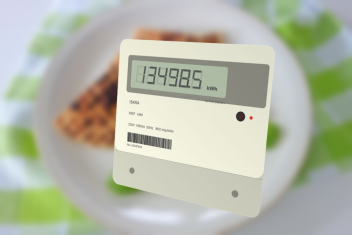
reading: kWh 13498.5
